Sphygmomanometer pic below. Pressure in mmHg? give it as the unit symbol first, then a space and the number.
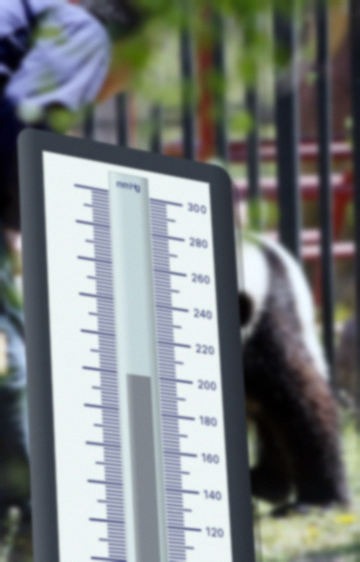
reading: mmHg 200
